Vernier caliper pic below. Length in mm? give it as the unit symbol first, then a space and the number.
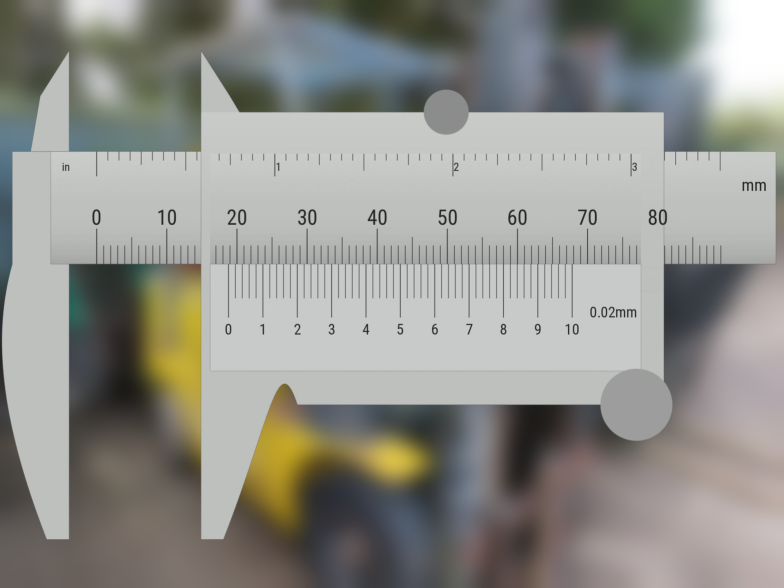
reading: mm 18.8
